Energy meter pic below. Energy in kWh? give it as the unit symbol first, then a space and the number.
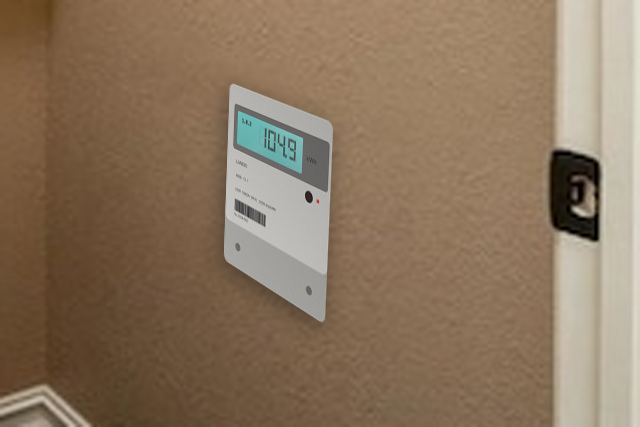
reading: kWh 104.9
